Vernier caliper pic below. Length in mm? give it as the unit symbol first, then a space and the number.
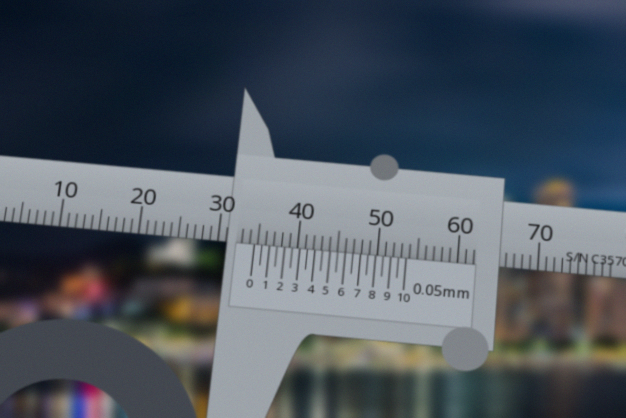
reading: mm 34.6
